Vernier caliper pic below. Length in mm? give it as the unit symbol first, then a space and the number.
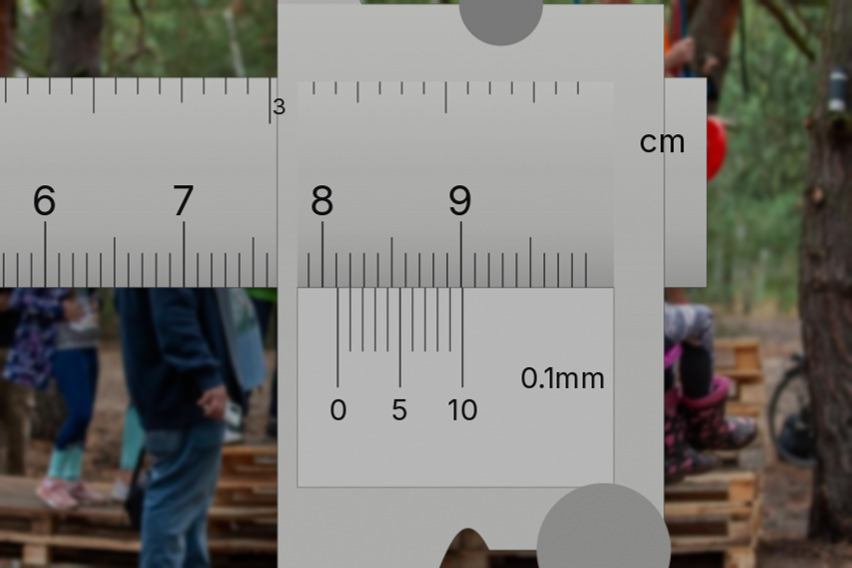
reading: mm 81.1
